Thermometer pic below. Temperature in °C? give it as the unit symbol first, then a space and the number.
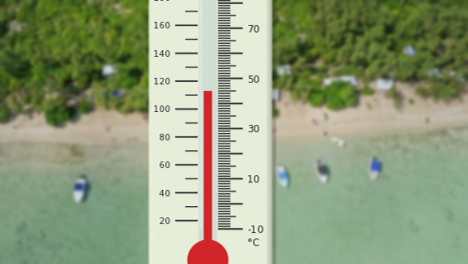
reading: °C 45
